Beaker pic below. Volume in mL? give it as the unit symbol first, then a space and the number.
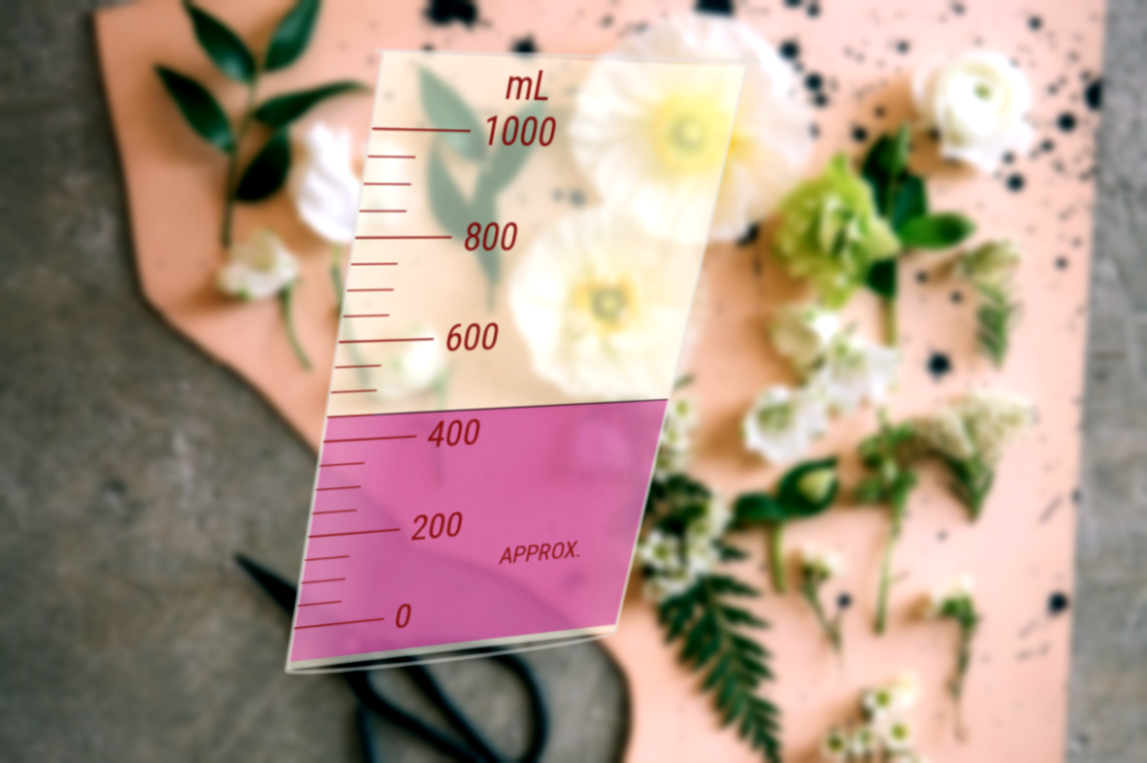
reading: mL 450
